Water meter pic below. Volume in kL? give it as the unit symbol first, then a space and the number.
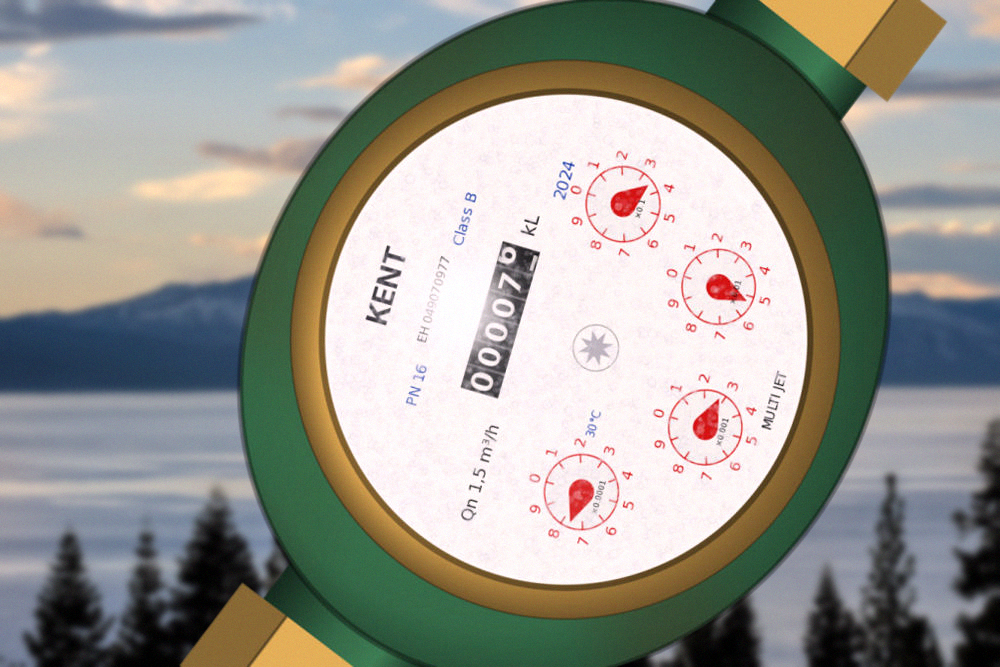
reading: kL 76.3527
